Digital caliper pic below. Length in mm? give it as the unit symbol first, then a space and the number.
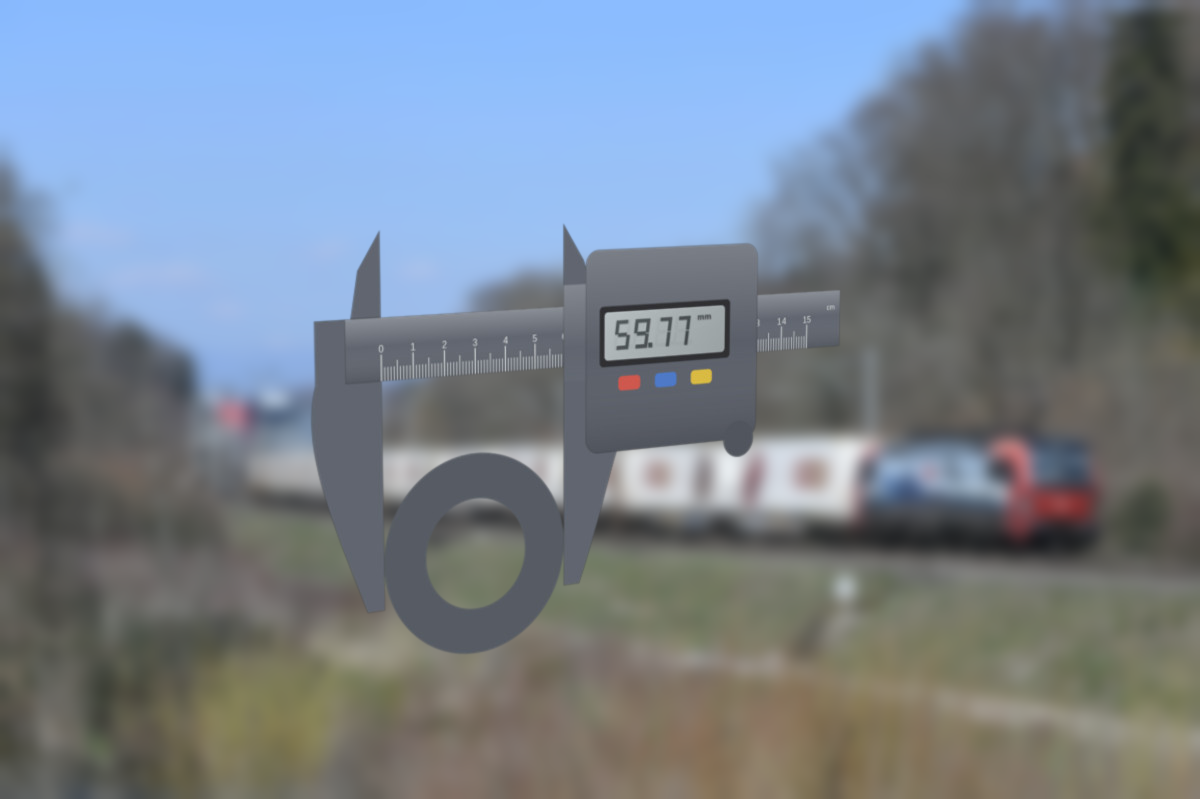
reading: mm 59.77
